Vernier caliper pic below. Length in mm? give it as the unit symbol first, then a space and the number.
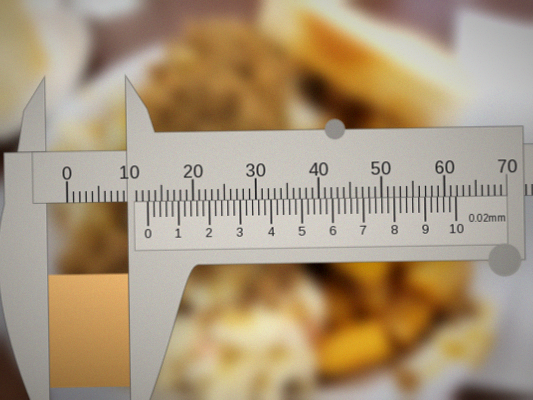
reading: mm 12.8
